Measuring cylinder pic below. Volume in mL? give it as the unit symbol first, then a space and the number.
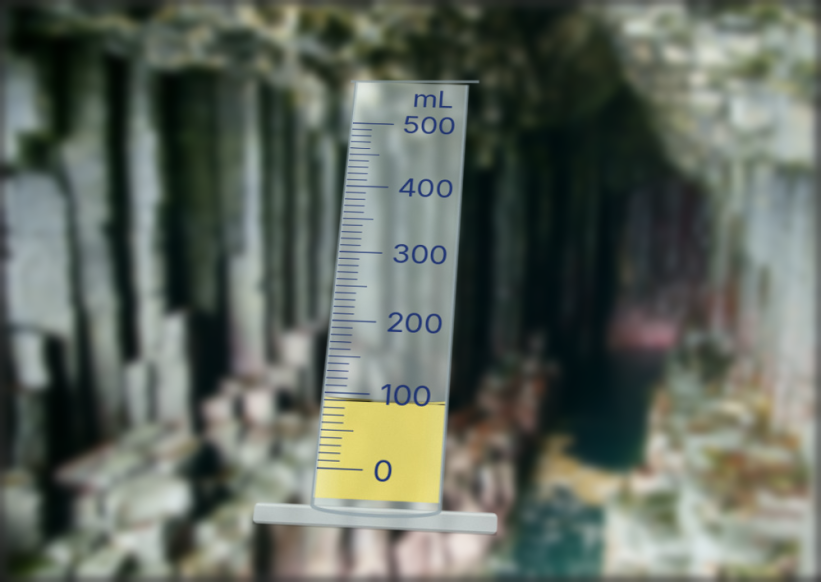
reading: mL 90
